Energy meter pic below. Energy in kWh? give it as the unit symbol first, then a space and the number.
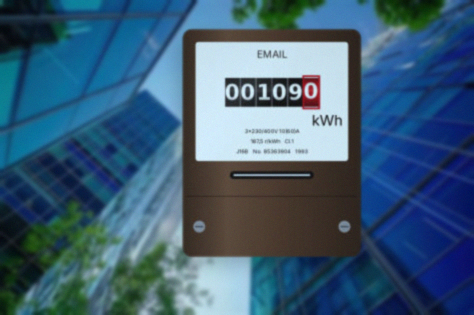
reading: kWh 109.0
